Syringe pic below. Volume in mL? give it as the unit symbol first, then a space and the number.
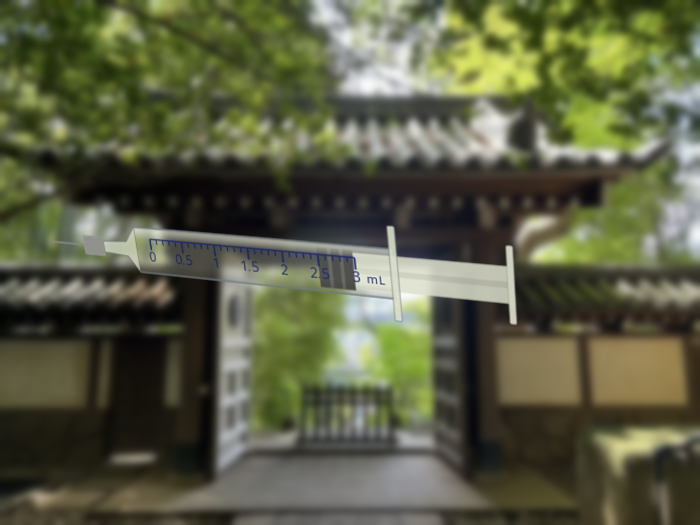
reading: mL 2.5
